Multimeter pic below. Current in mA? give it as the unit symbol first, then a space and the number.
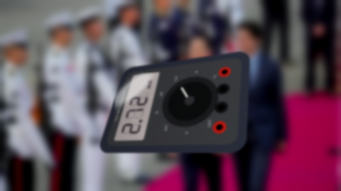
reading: mA 2.72
